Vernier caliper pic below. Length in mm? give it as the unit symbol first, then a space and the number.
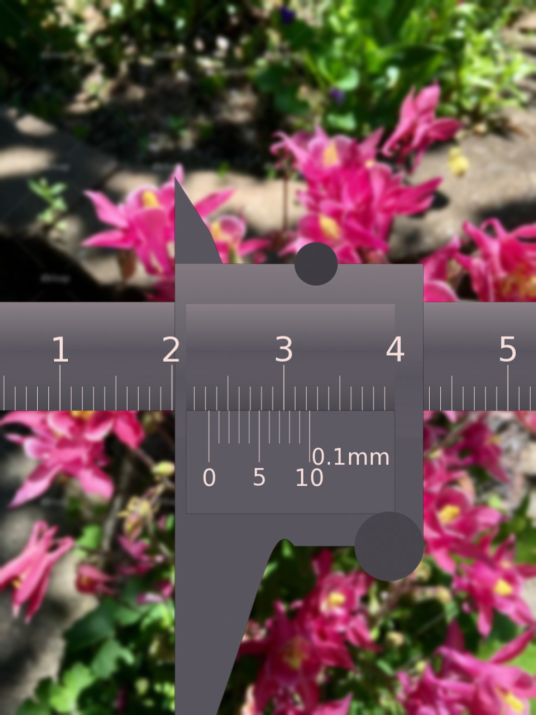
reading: mm 23.3
